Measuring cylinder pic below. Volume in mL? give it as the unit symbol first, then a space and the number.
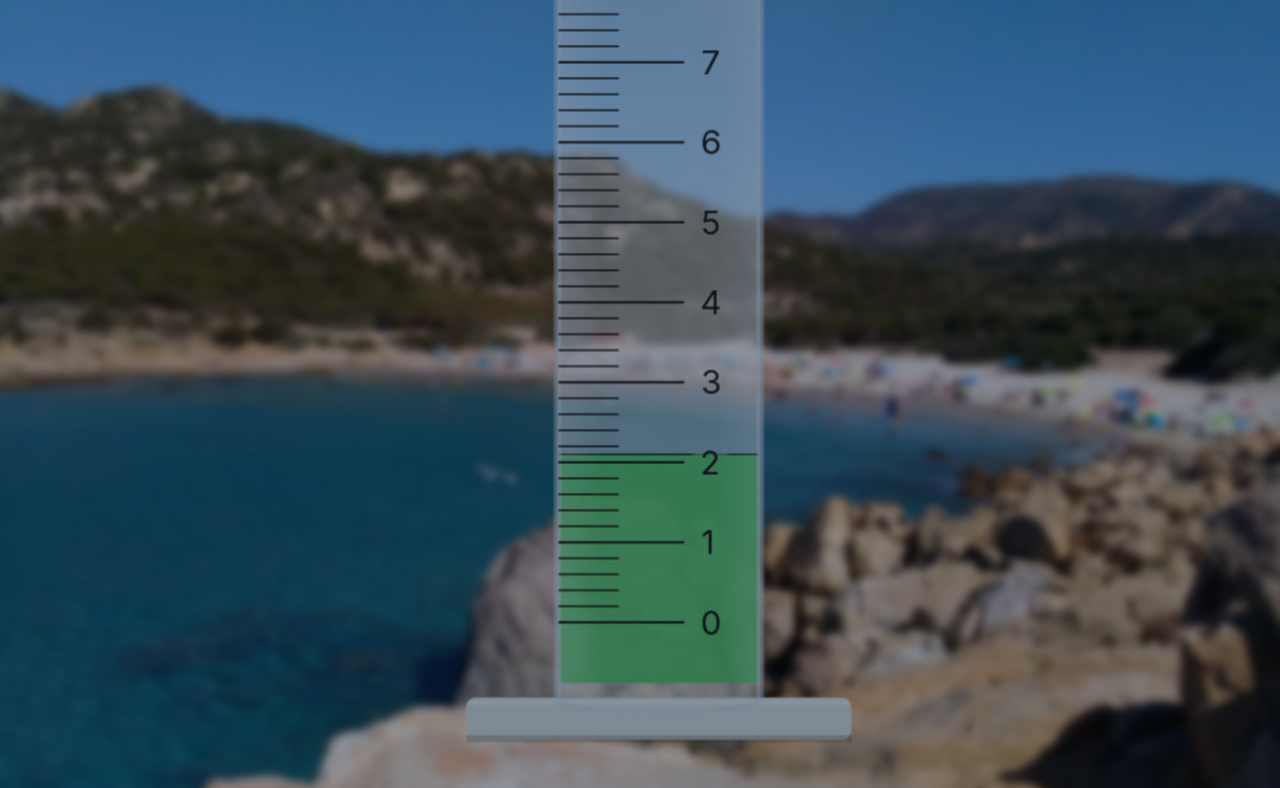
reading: mL 2.1
